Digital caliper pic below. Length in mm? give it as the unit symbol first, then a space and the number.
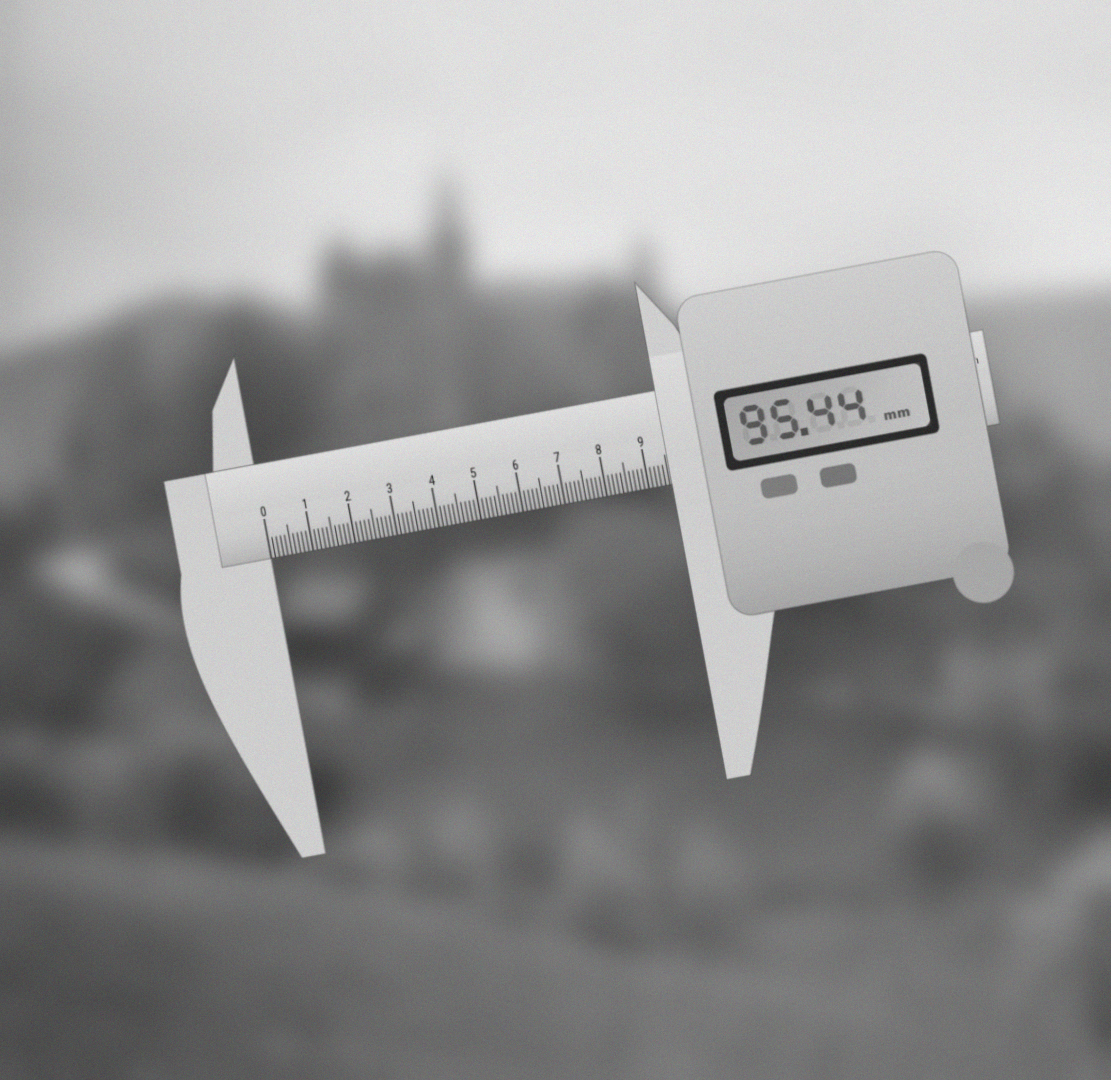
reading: mm 95.44
